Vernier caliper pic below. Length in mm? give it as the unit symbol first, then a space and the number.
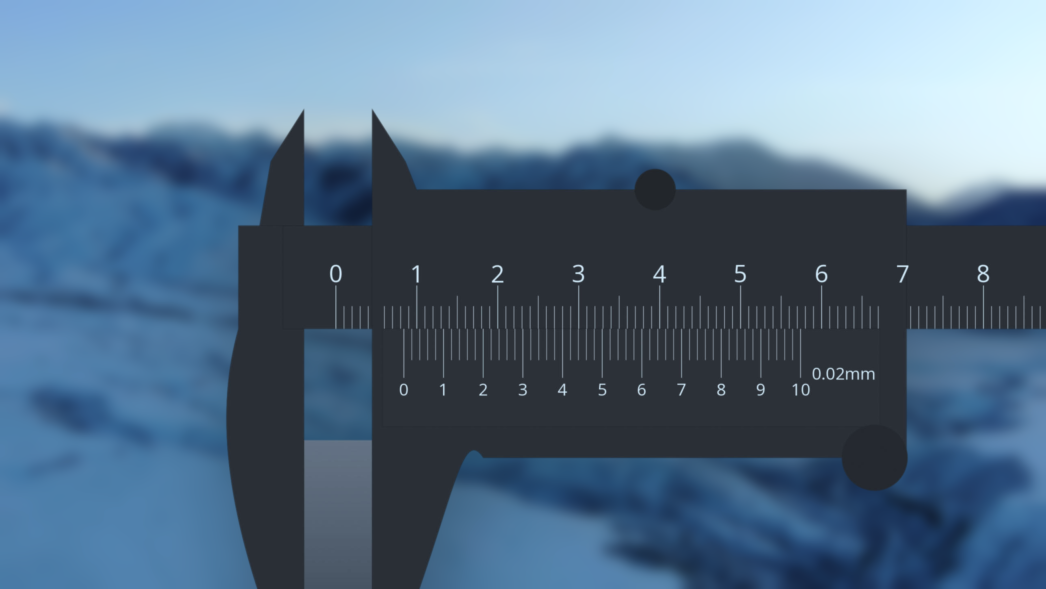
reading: mm 8.4
